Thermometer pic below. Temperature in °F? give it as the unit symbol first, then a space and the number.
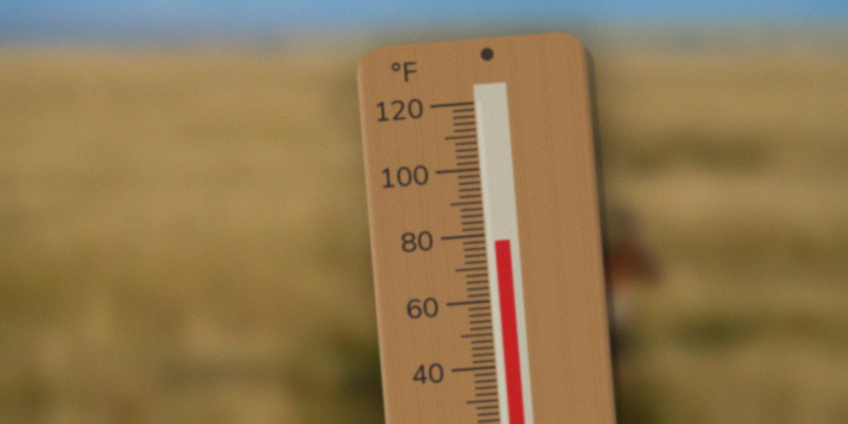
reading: °F 78
